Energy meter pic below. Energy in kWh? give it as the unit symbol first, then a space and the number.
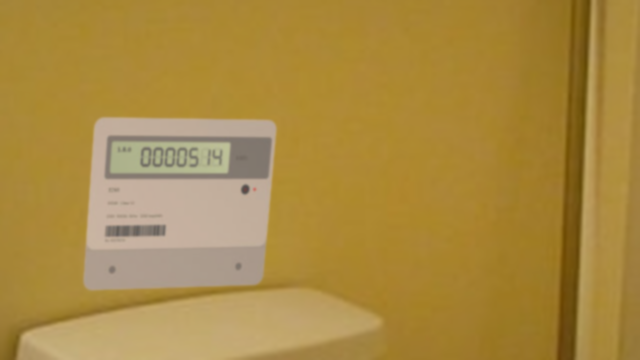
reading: kWh 514
